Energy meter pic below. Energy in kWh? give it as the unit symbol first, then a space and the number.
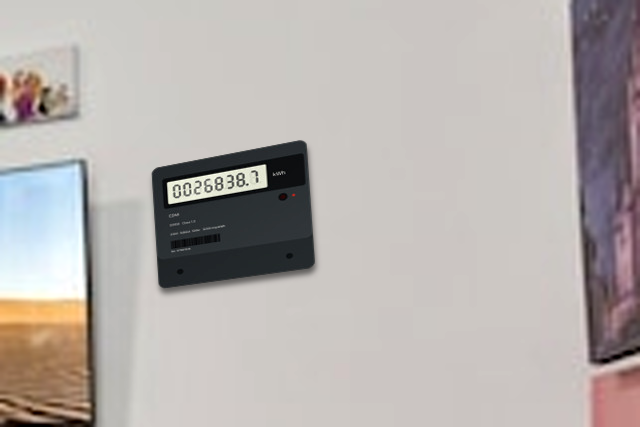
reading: kWh 26838.7
